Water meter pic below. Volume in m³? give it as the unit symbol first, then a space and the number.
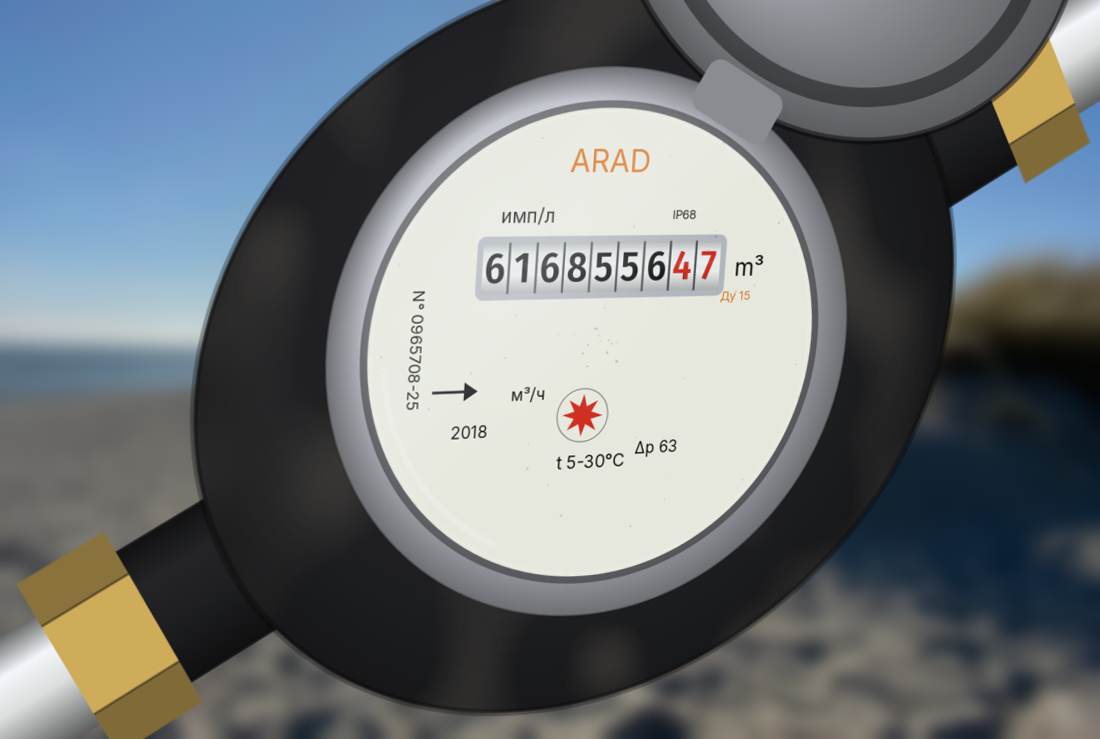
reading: m³ 6168556.47
